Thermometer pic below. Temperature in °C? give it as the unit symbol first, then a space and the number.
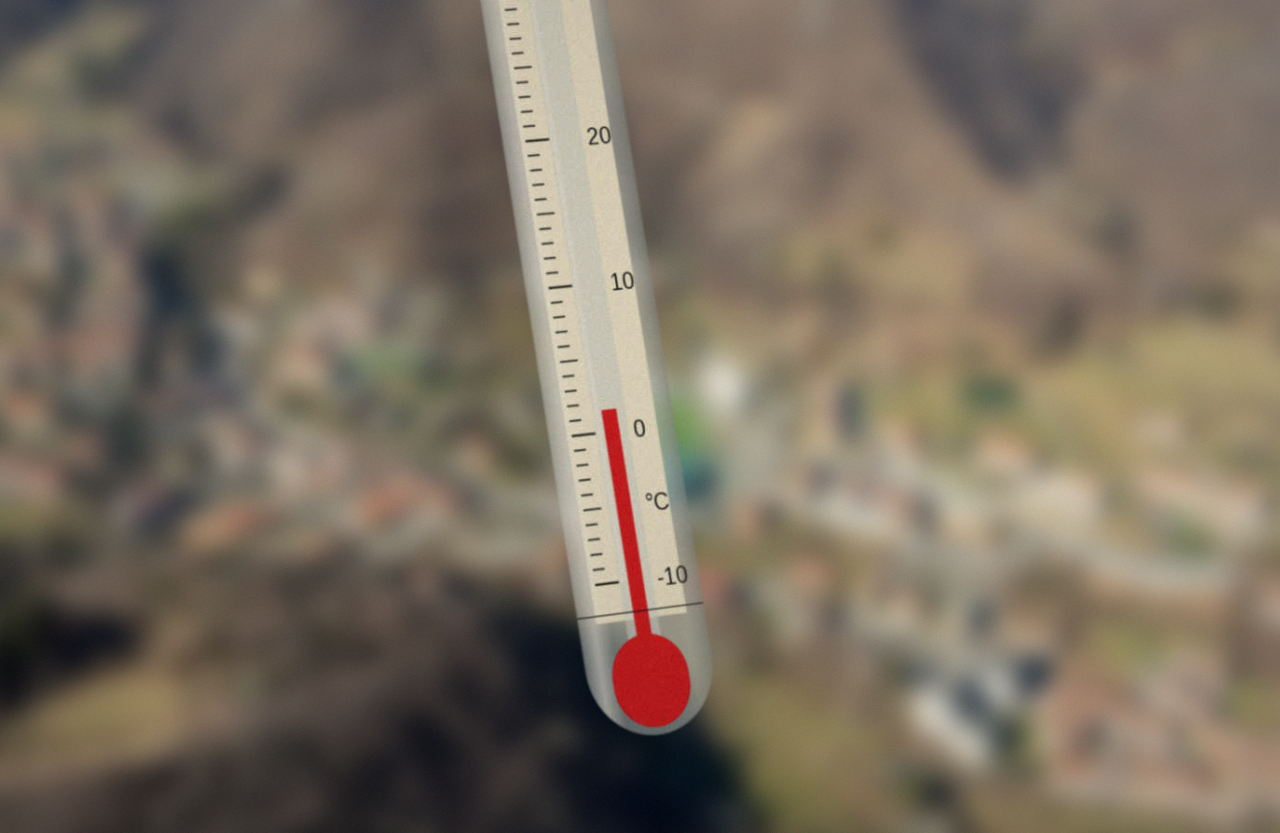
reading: °C 1.5
